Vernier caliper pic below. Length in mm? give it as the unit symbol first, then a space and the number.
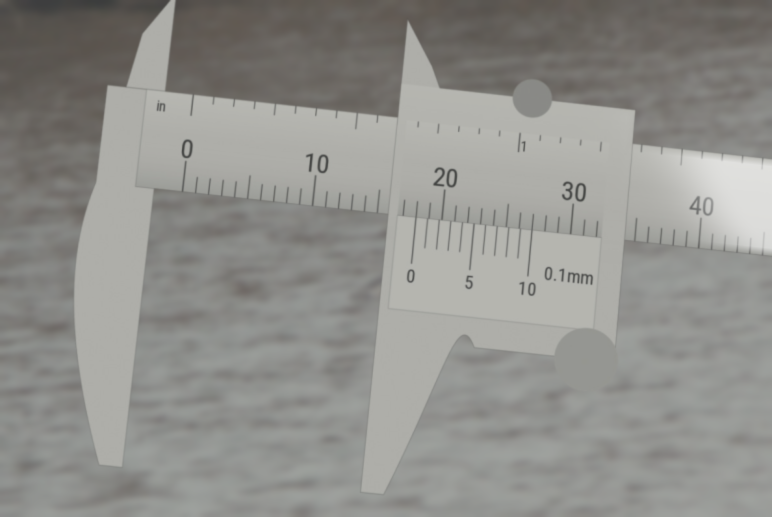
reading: mm 18.0
